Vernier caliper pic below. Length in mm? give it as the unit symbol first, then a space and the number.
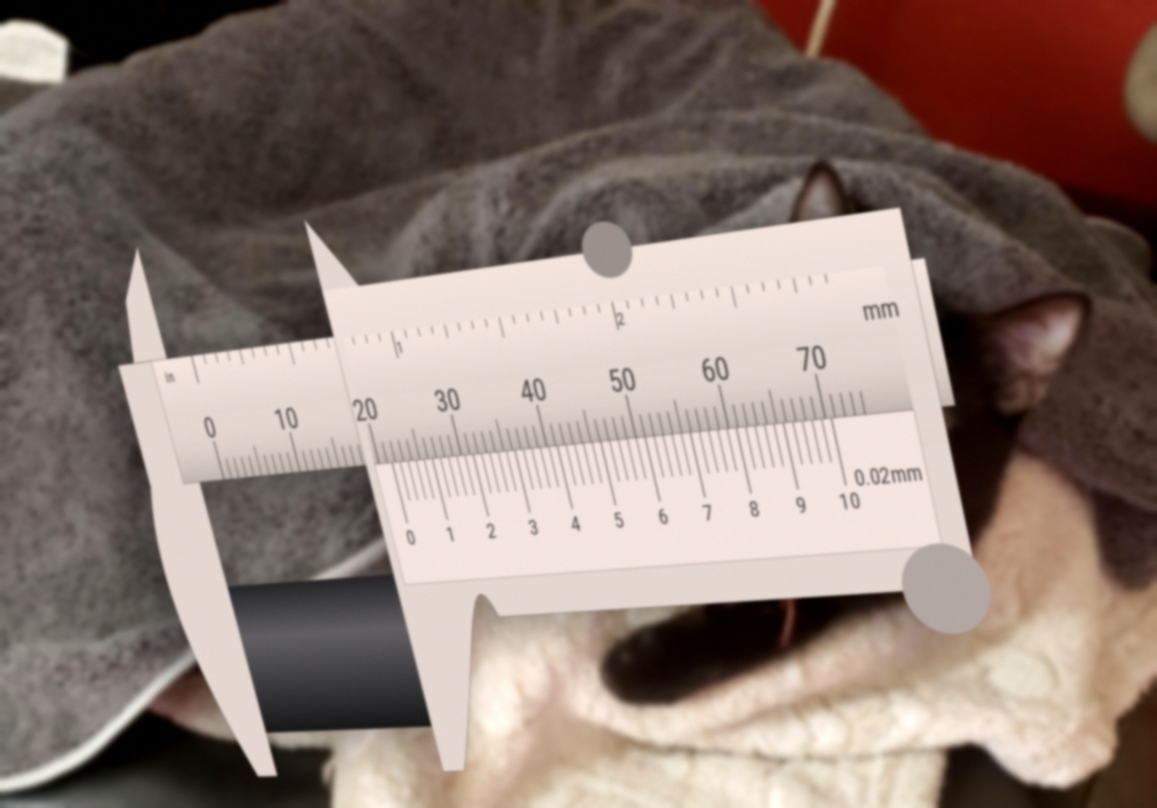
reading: mm 21.6
